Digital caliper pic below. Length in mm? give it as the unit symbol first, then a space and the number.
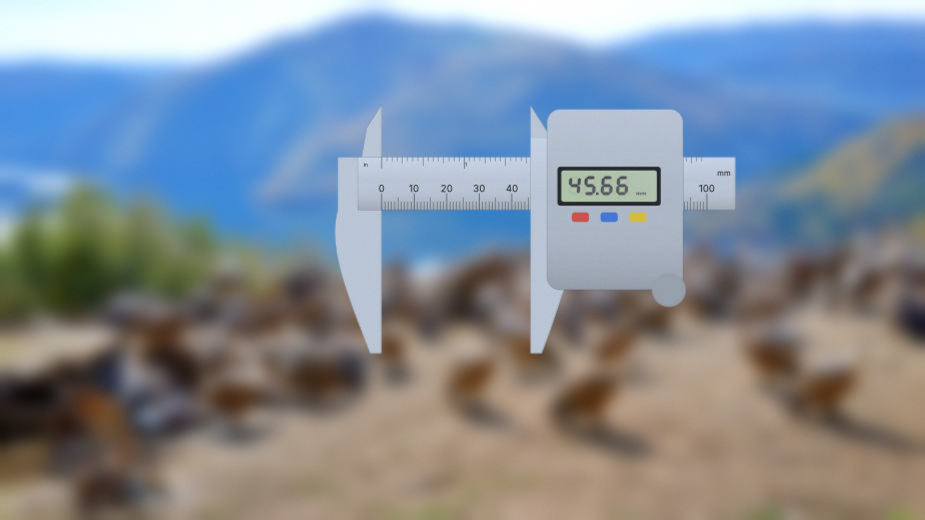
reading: mm 45.66
